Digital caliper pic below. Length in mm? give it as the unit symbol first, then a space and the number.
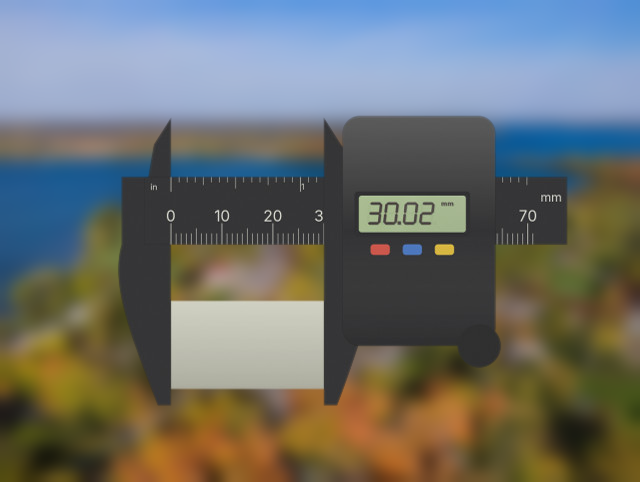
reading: mm 30.02
